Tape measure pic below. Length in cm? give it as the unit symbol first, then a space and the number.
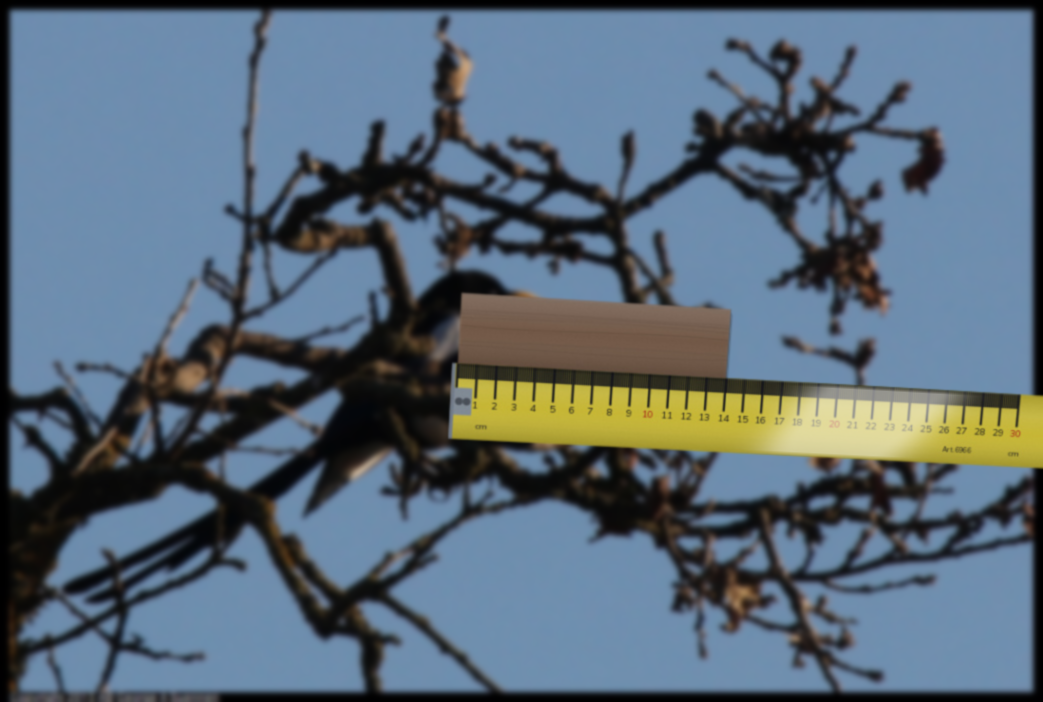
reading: cm 14
